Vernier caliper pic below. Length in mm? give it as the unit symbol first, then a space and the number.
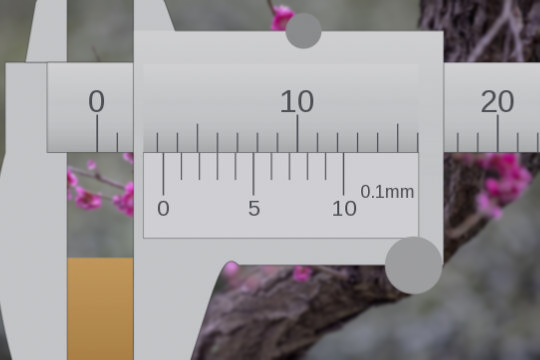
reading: mm 3.3
